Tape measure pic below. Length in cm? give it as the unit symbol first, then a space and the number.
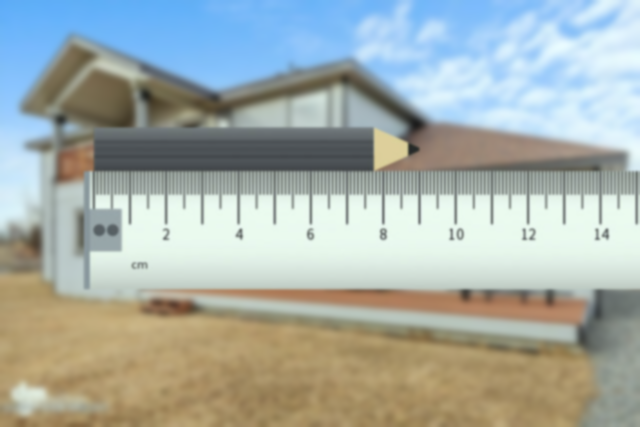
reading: cm 9
